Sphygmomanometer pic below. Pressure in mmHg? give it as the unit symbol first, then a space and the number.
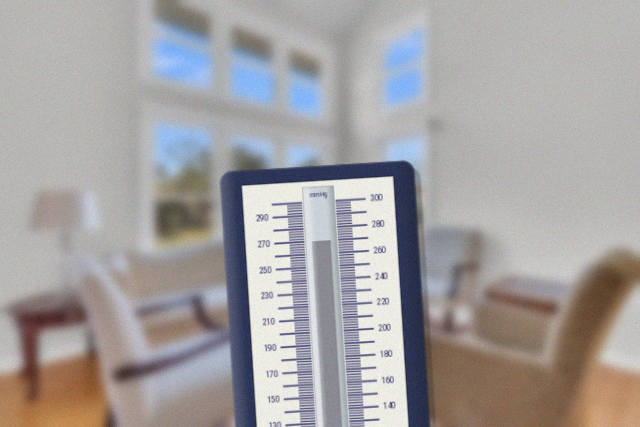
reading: mmHg 270
